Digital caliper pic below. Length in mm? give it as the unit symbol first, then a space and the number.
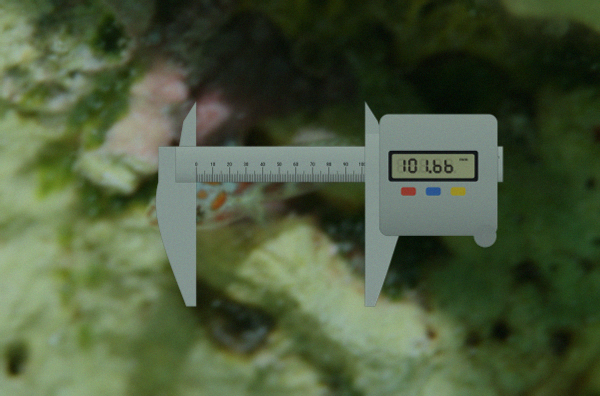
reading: mm 101.66
